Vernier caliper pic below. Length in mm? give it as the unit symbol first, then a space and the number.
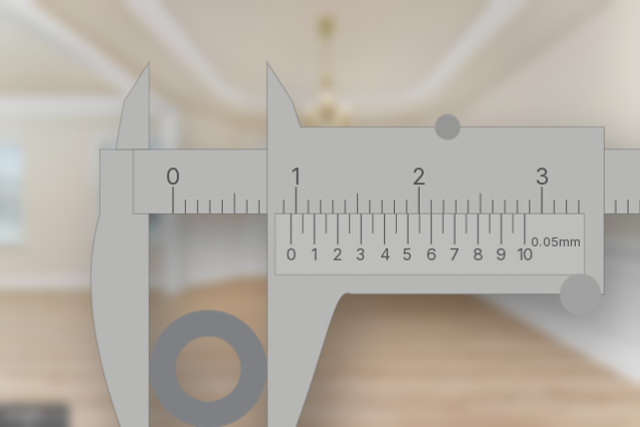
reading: mm 9.6
